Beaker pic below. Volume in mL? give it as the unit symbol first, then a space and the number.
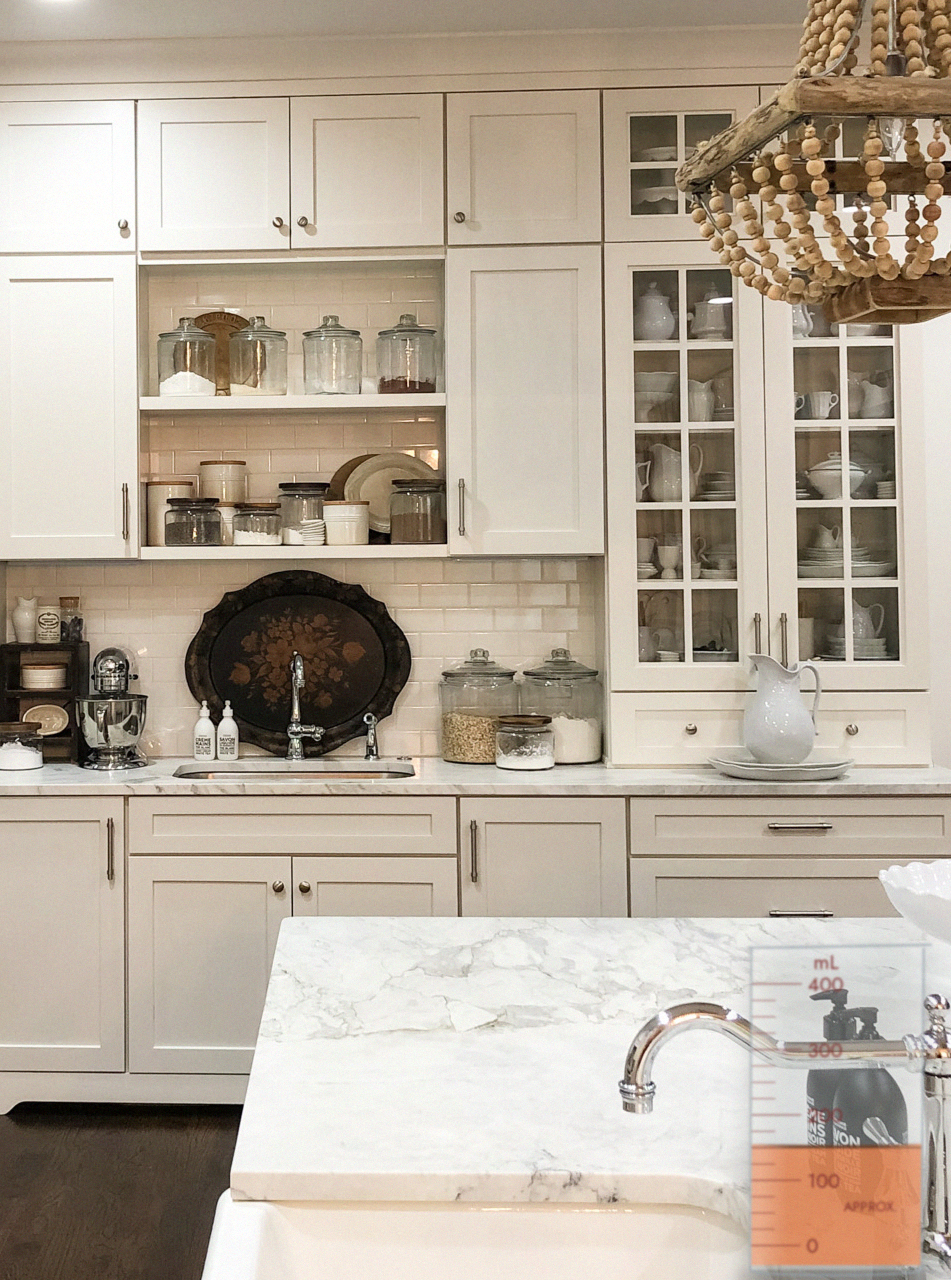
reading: mL 150
